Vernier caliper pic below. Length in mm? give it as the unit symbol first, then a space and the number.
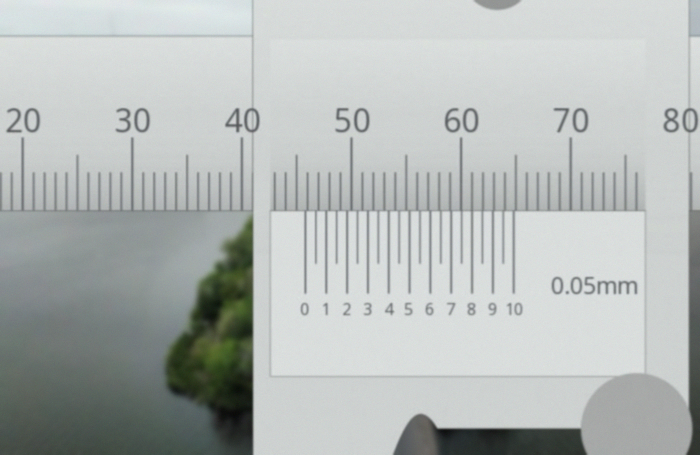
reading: mm 45.8
